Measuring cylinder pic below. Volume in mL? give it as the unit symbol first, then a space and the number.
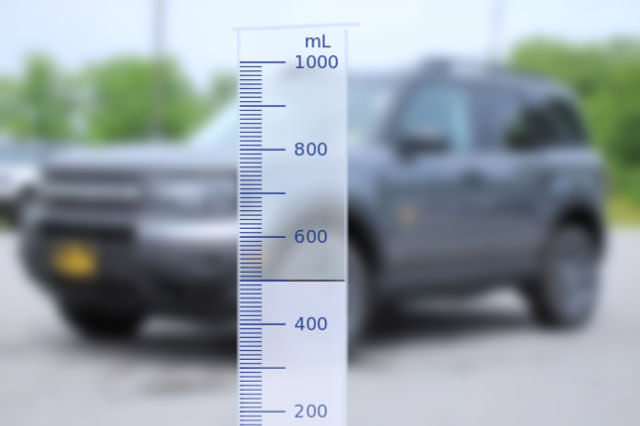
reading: mL 500
